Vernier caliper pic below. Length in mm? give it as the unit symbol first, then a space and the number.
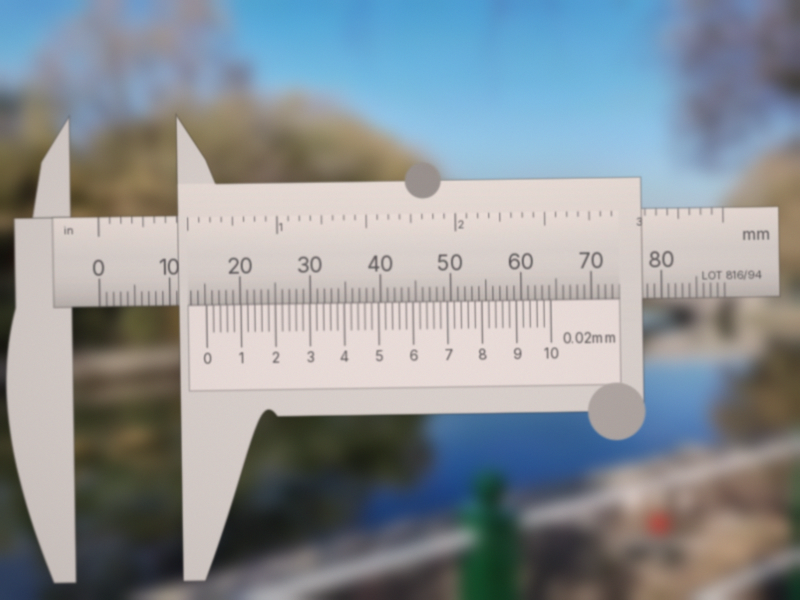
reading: mm 15.2
